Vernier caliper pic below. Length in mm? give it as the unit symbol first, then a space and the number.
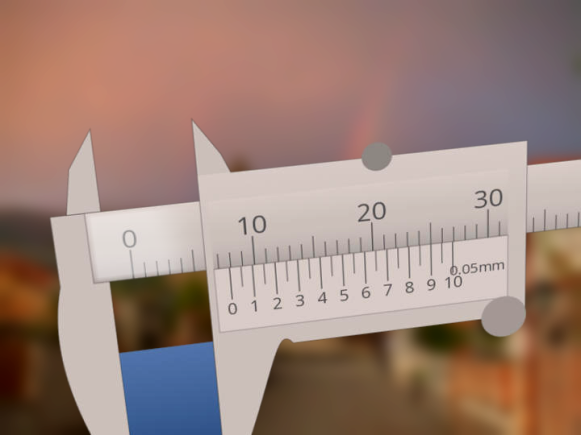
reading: mm 7.9
